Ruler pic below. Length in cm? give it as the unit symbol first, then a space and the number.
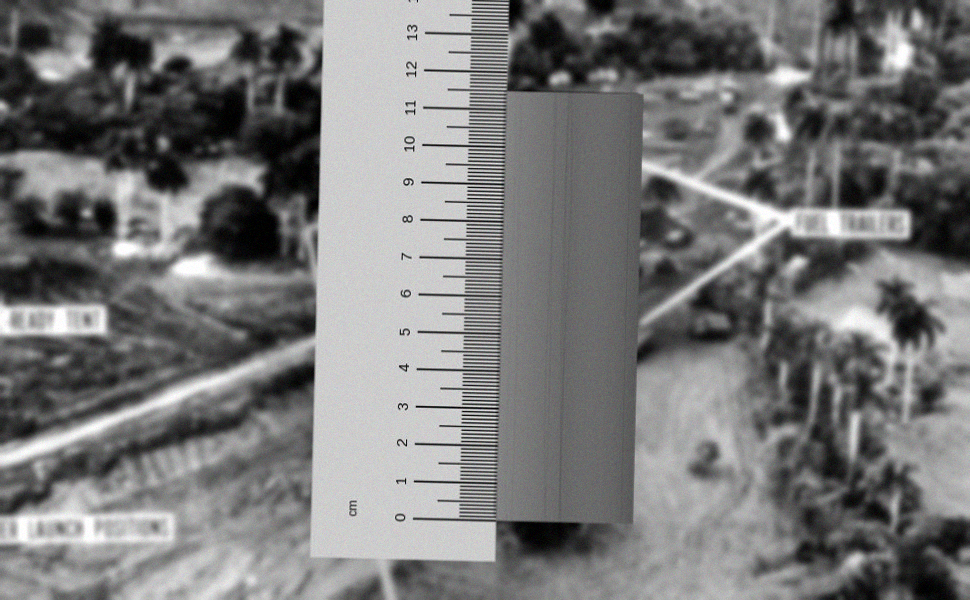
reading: cm 11.5
